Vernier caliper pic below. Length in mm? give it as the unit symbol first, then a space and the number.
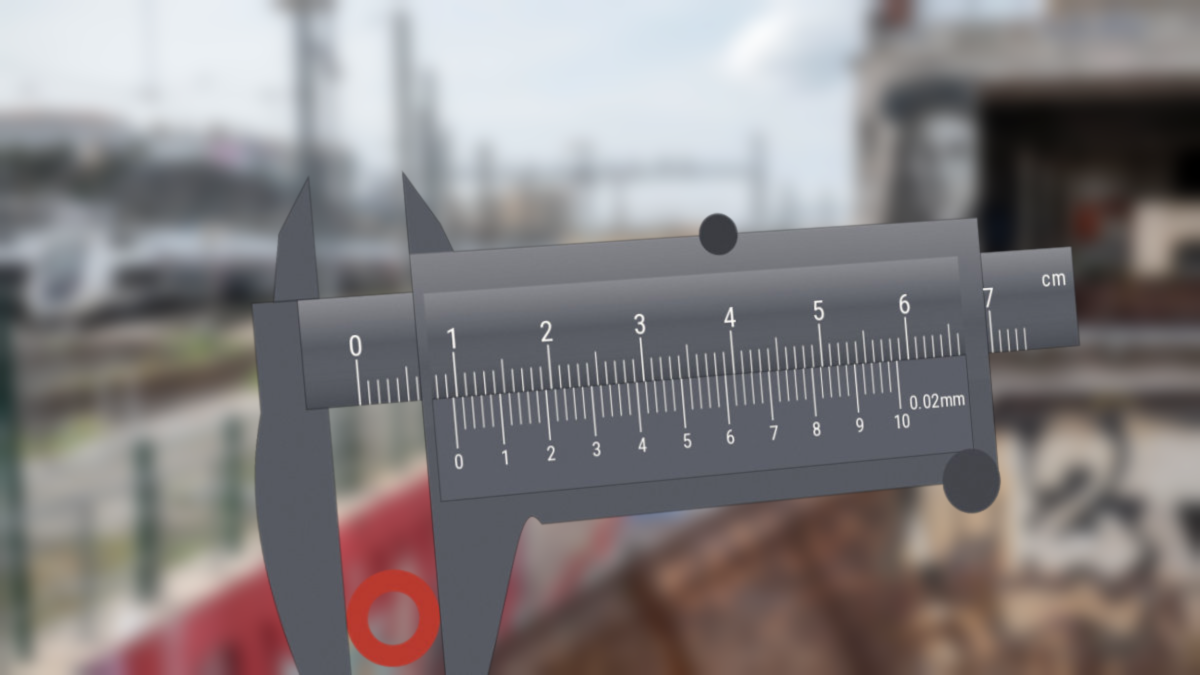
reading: mm 9.6
